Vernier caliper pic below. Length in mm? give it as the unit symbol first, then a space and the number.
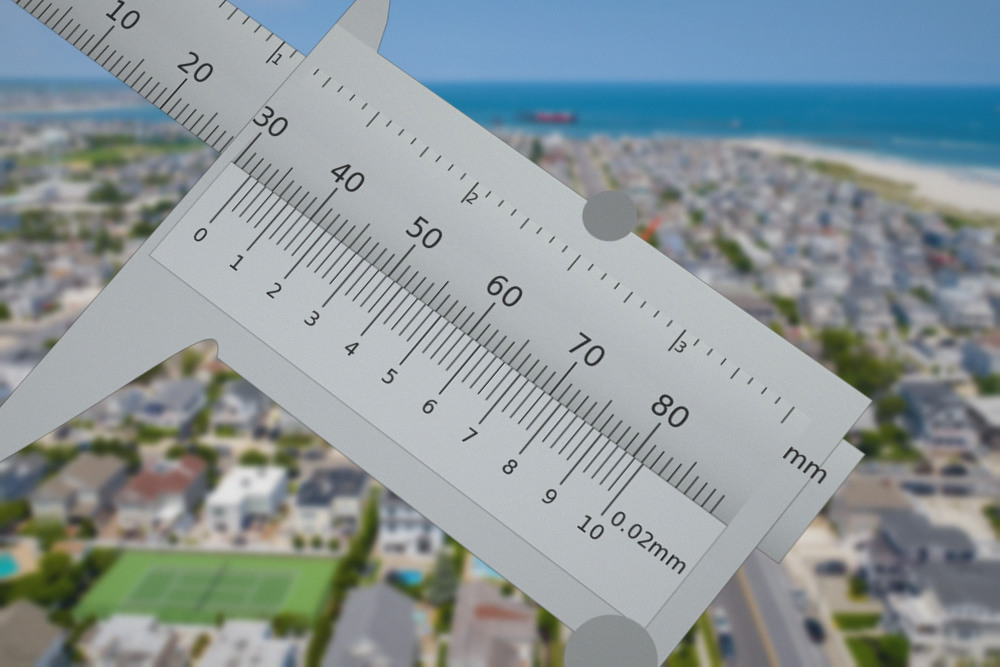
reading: mm 32.2
